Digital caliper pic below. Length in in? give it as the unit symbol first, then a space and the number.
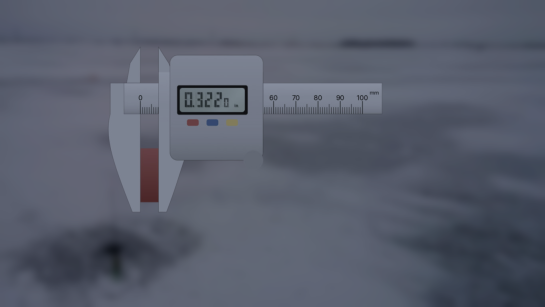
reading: in 0.3220
